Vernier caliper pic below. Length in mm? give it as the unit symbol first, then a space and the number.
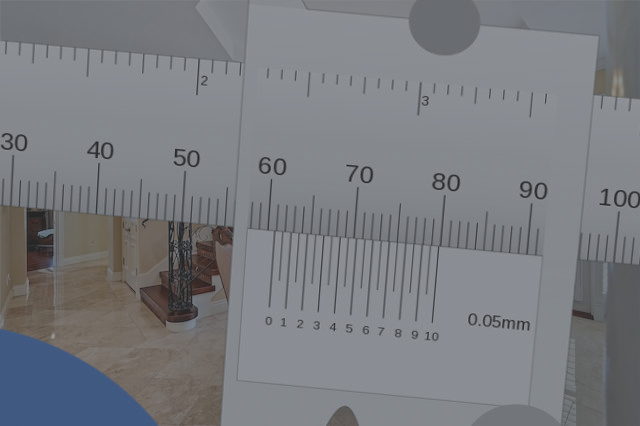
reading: mm 60.8
